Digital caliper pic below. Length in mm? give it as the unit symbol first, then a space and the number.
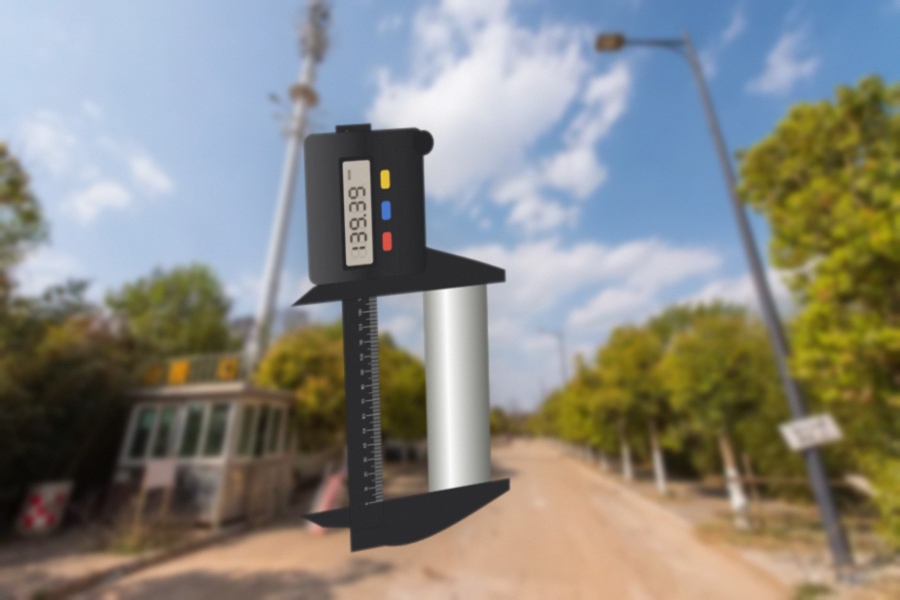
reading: mm 139.39
